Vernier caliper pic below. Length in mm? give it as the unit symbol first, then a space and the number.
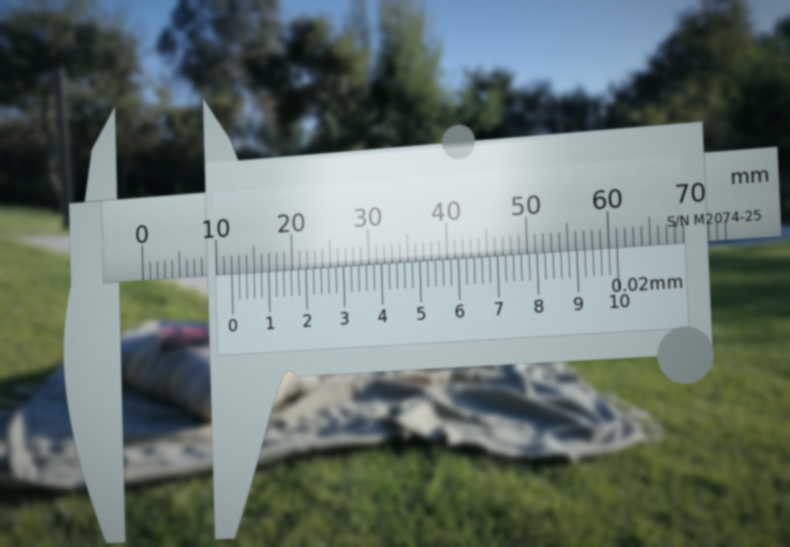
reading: mm 12.0
